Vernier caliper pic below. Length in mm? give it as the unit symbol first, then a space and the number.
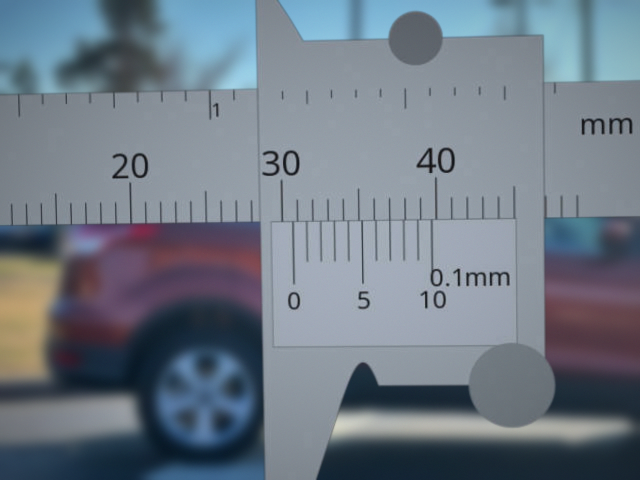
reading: mm 30.7
